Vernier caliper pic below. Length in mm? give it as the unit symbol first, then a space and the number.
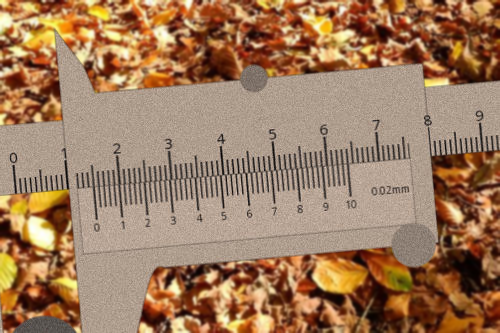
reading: mm 15.0
